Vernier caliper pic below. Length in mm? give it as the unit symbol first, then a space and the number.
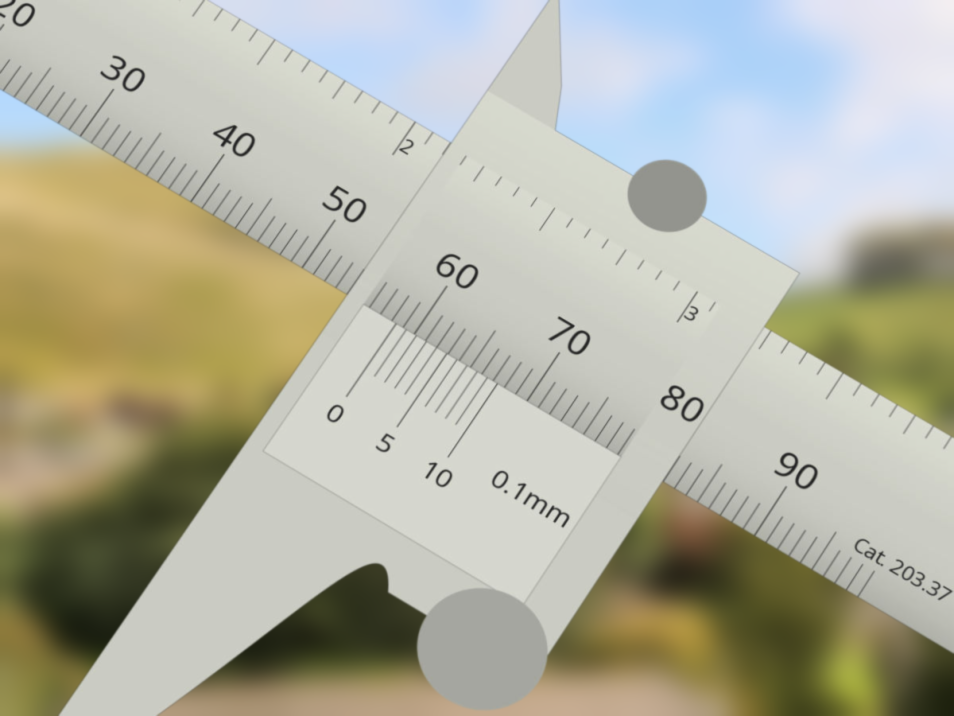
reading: mm 58.4
